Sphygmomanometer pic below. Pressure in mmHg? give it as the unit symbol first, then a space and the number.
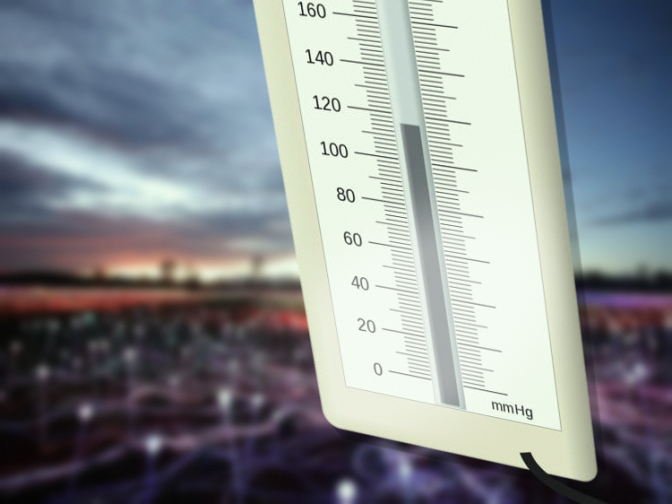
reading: mmHg 116
